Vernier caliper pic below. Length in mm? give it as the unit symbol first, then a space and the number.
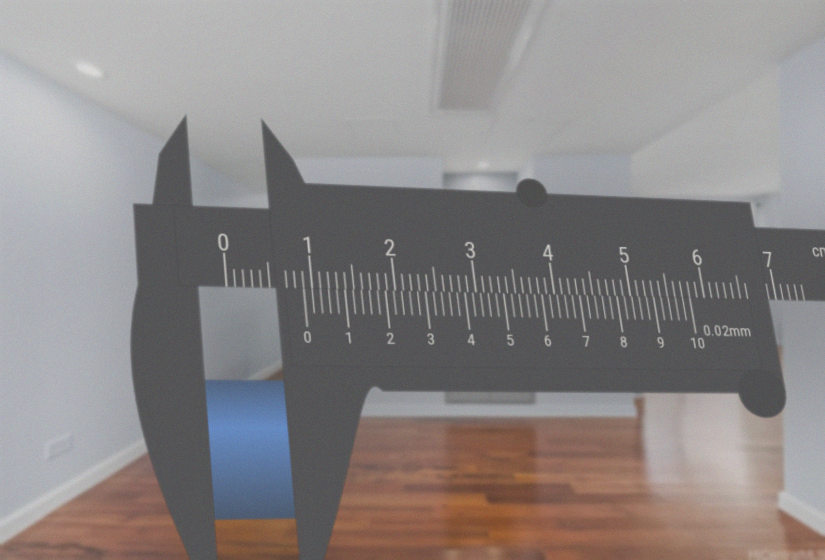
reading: mm 9.0
